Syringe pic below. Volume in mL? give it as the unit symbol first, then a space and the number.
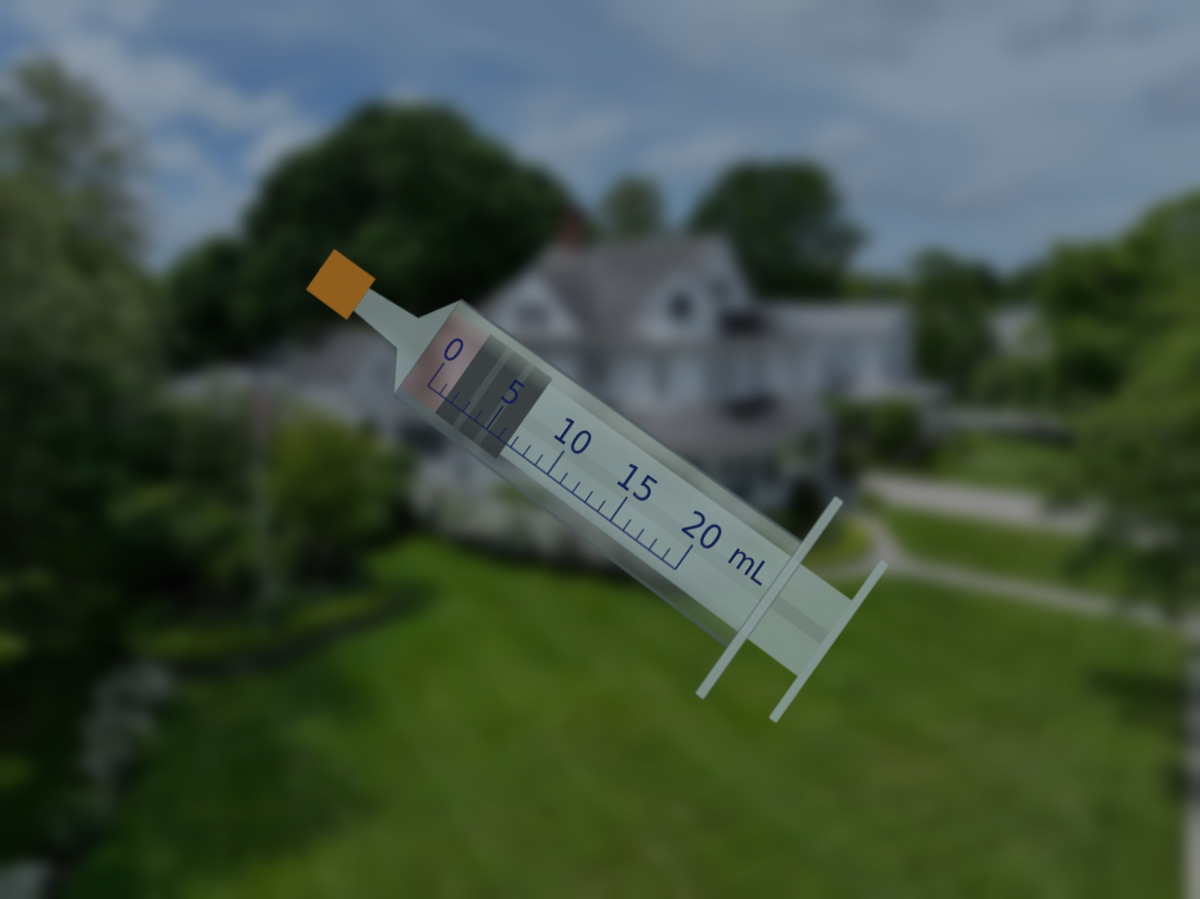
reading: mL 1.5
